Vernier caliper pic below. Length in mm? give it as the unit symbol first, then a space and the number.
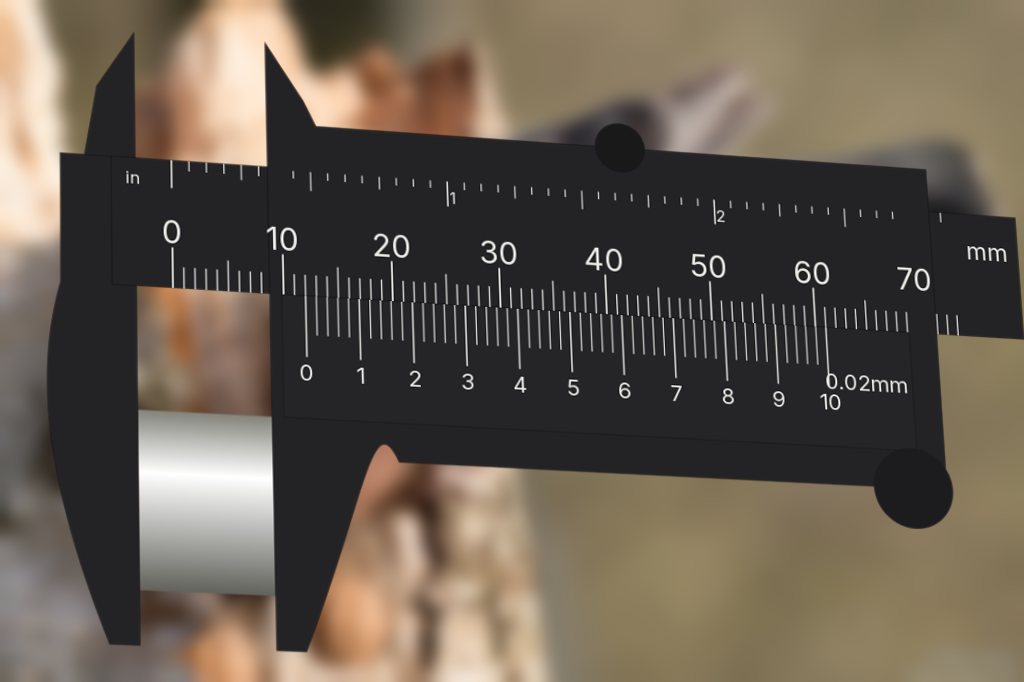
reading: mm 12.0
